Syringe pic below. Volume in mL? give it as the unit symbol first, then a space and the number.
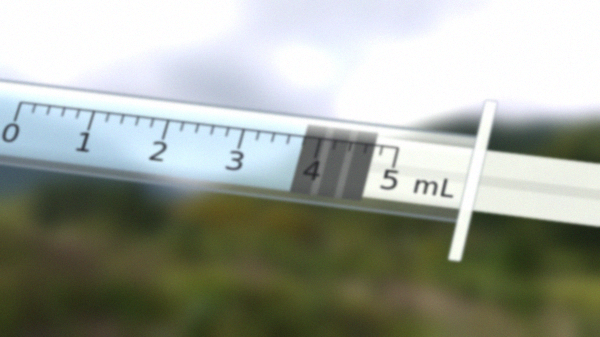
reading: mL 3.8
